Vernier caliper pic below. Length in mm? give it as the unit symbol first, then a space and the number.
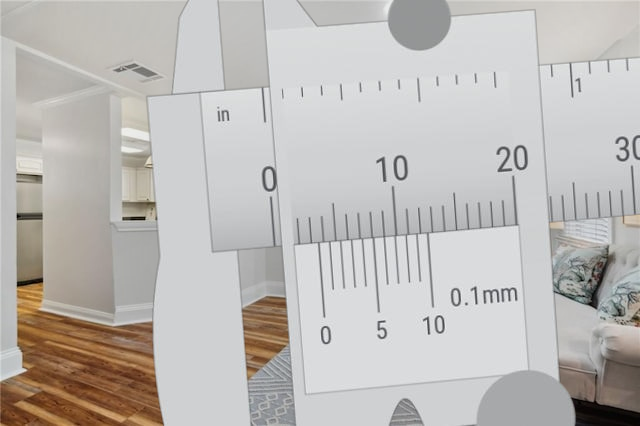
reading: mm 3.6
